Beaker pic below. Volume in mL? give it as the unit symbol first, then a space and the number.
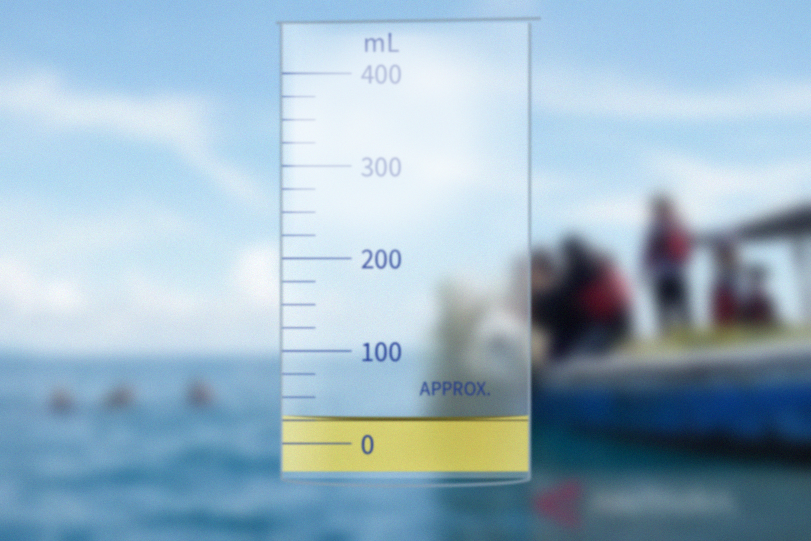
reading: mL 25
